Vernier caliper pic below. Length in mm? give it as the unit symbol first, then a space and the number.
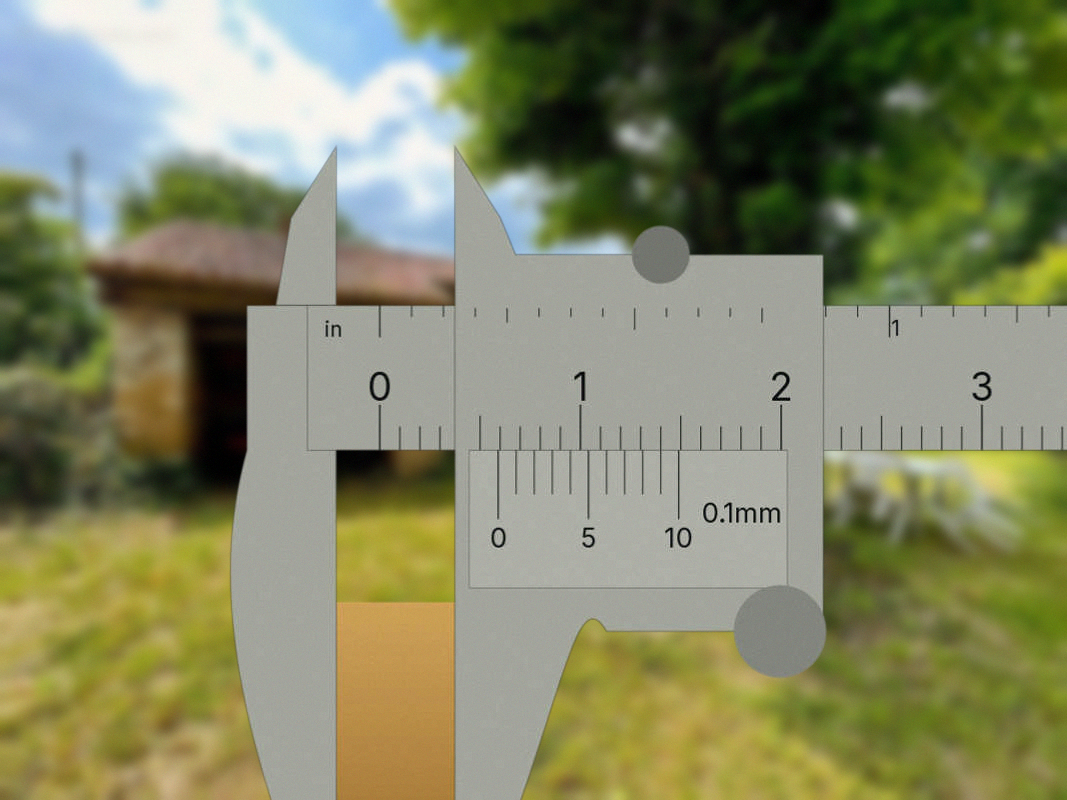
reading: mm 5.9
